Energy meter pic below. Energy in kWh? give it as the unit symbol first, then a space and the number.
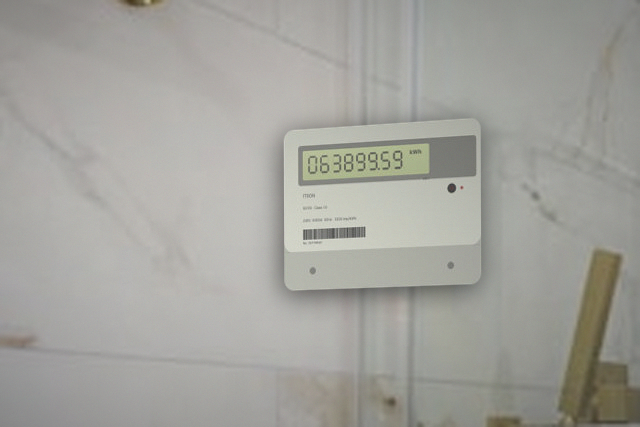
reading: kWh 63899.59
